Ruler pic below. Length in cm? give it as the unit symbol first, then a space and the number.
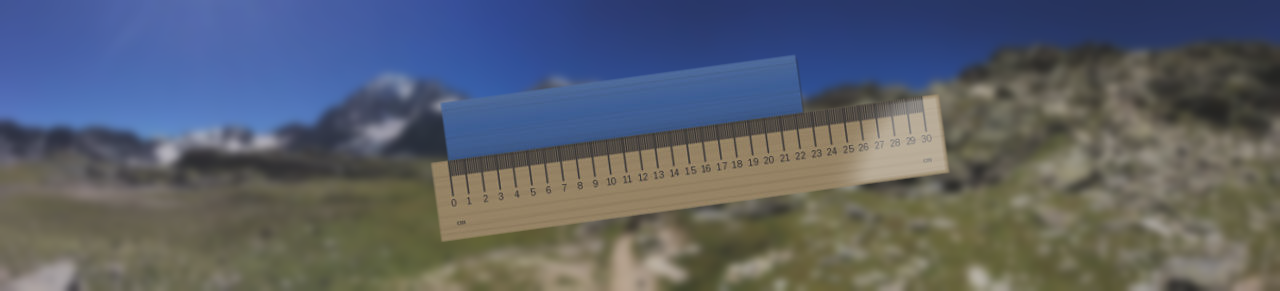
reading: cm 22.5
